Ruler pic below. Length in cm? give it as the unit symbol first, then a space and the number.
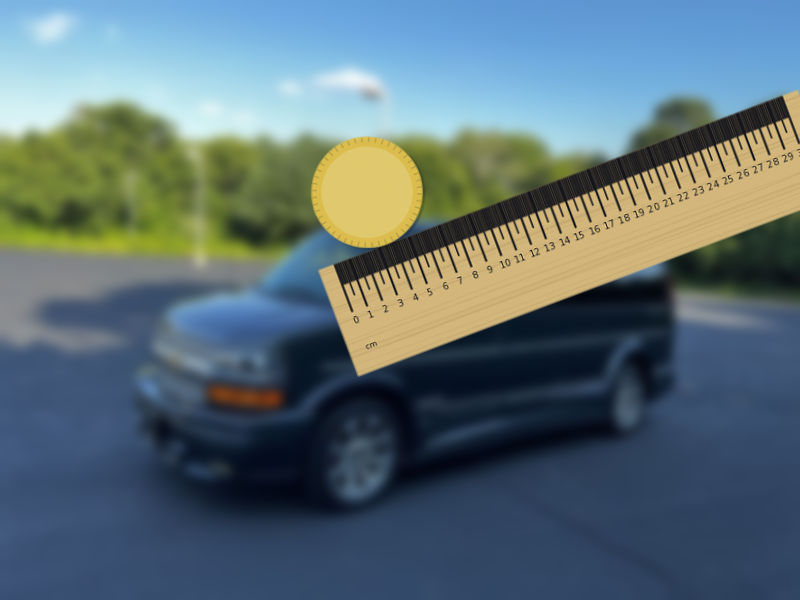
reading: cm 7
